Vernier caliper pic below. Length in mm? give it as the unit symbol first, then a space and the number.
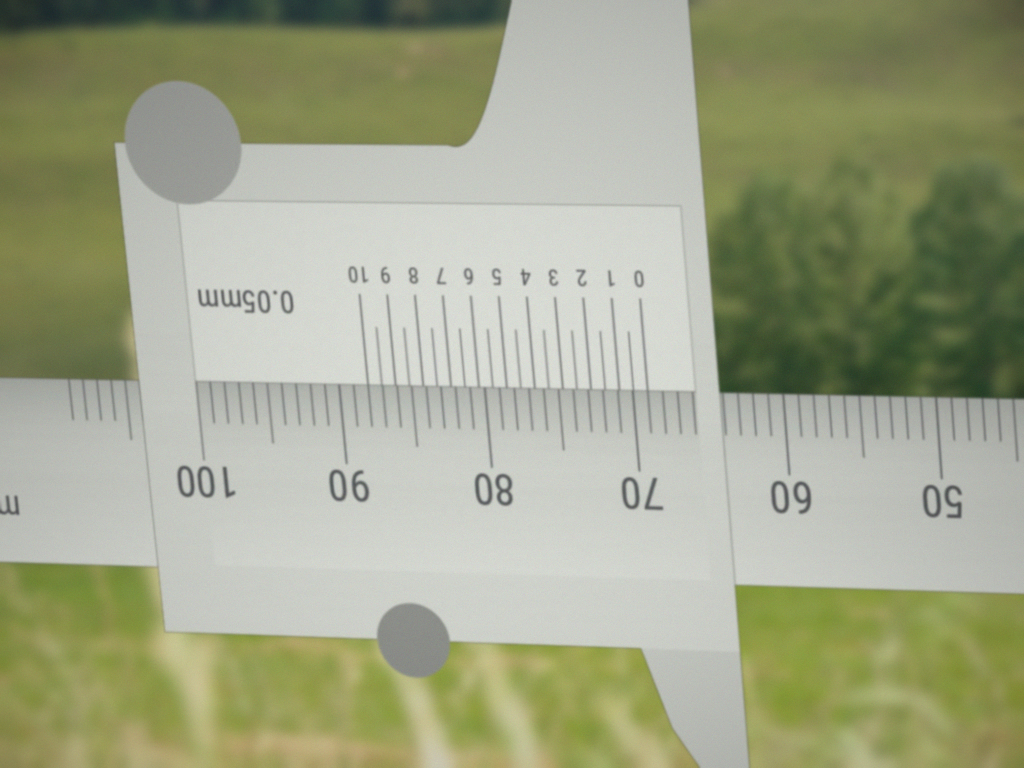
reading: mm 69.0
